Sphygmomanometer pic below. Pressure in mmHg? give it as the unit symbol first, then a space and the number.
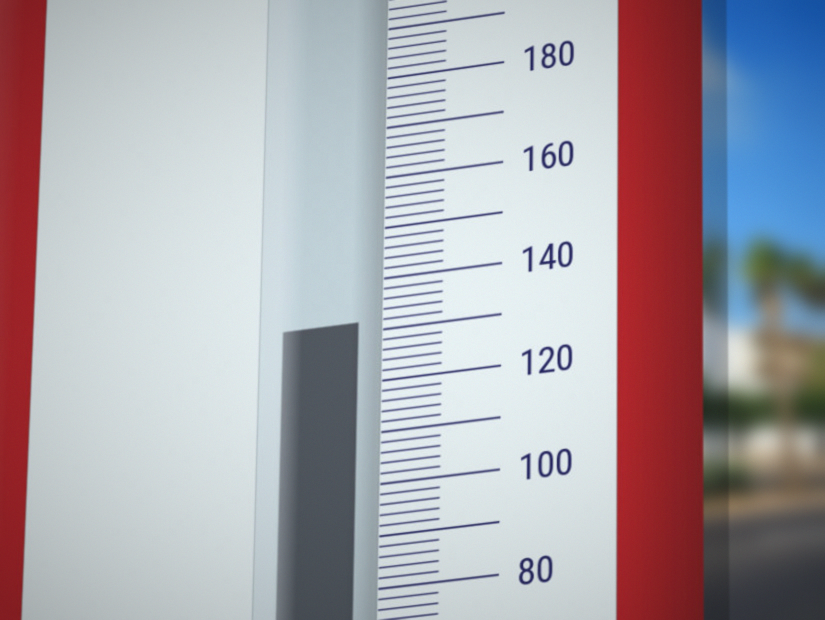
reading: mmHg 132
